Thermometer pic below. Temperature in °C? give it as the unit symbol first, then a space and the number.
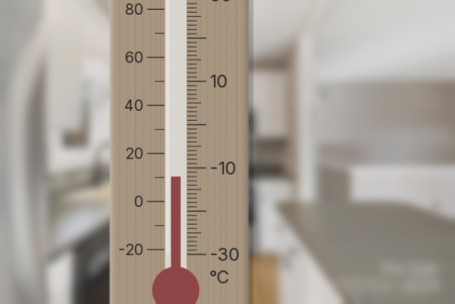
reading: °C -12
